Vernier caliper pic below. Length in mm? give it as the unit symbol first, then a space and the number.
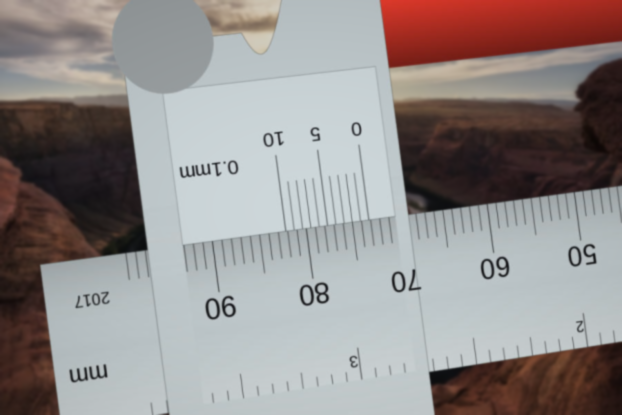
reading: mm 73.2
